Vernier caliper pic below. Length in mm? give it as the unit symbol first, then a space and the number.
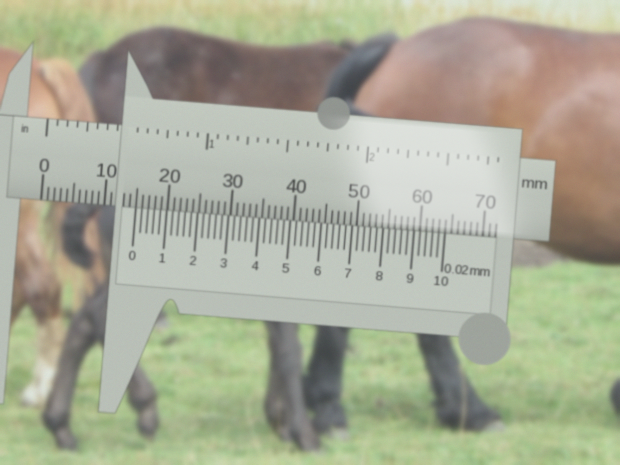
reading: mm 15.0
